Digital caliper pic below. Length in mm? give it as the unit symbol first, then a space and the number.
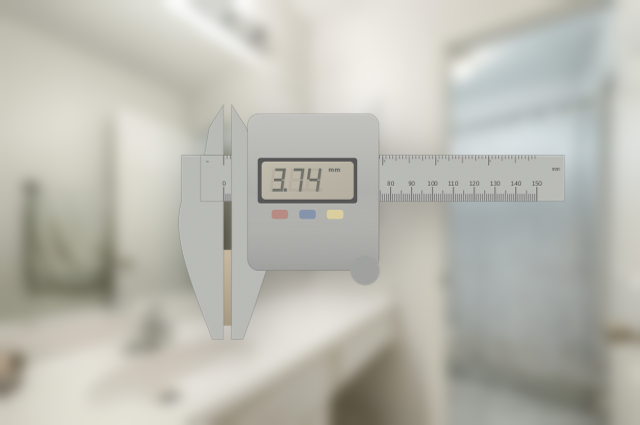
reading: mm 3.74
